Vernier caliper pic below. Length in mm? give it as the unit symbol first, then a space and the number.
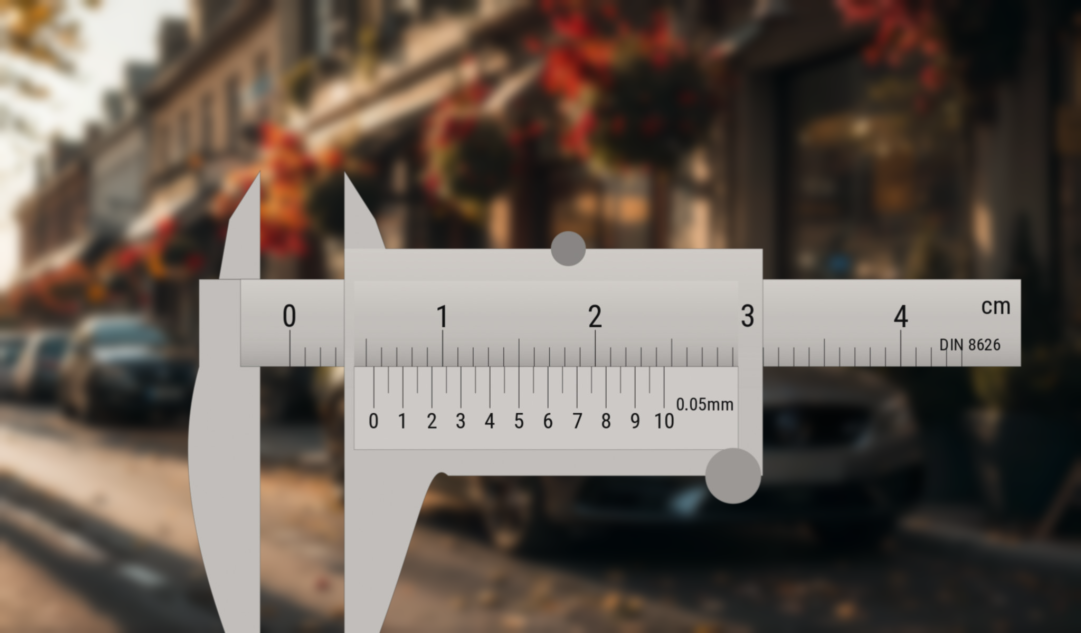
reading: mm 5.5
